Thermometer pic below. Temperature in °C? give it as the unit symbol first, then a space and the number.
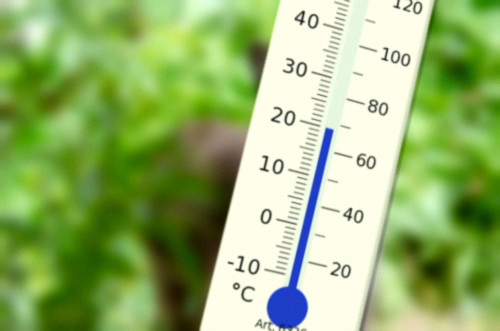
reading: °C 20
